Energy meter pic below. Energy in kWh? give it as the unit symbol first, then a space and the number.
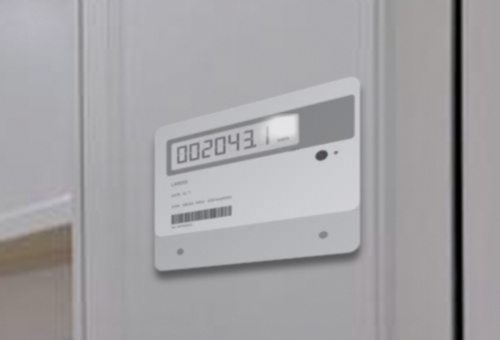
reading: kWh 2043.1
